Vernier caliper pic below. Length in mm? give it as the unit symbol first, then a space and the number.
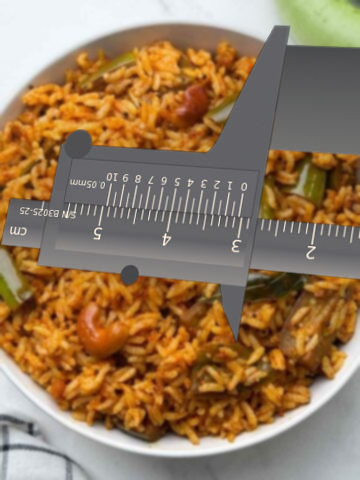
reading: mm 30.4
